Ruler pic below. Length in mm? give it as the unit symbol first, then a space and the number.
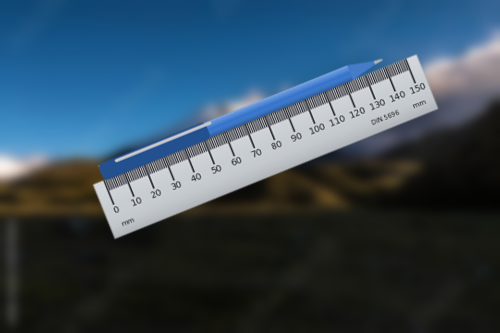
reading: mm 140
